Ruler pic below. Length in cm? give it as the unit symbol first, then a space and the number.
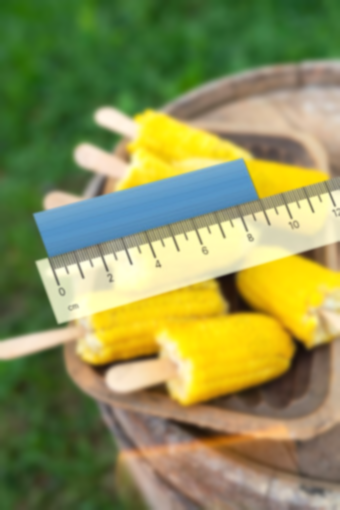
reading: cm 9
